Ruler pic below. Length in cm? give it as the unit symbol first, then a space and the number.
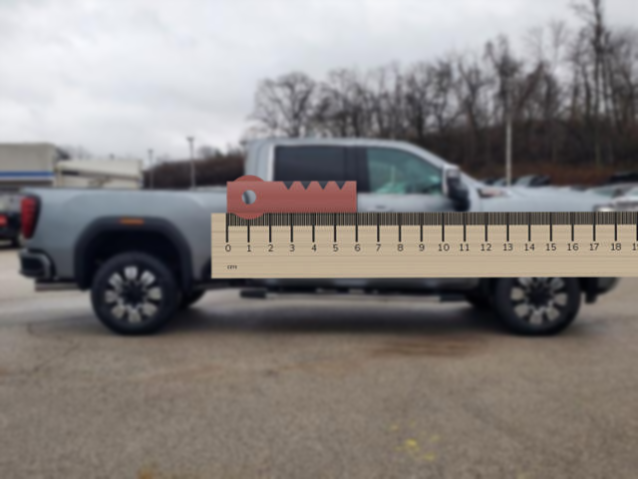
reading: cm 6
